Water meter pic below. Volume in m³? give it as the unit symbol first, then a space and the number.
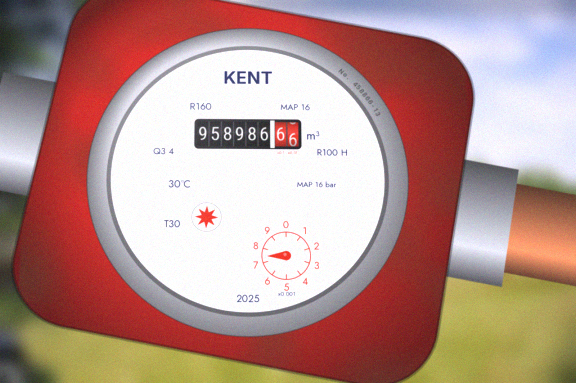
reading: m³ 958986.657
